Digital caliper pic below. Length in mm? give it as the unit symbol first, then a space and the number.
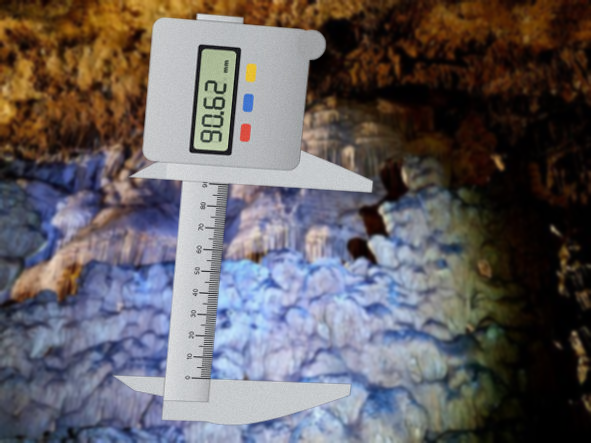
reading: mm 90.62
